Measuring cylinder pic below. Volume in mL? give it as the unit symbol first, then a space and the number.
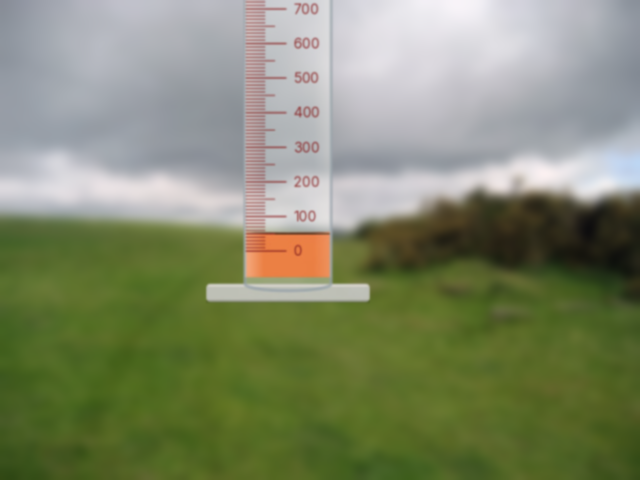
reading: mL 50
